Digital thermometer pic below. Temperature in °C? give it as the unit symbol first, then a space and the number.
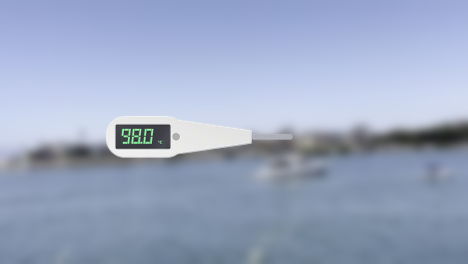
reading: °C 98.0
